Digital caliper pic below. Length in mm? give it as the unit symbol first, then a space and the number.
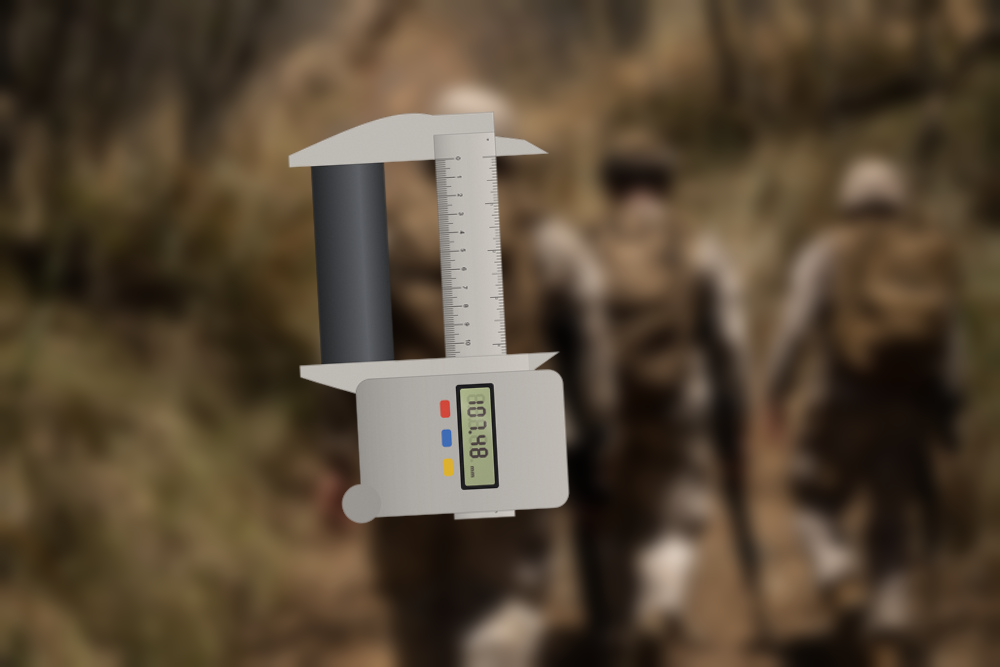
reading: mm 107.48
